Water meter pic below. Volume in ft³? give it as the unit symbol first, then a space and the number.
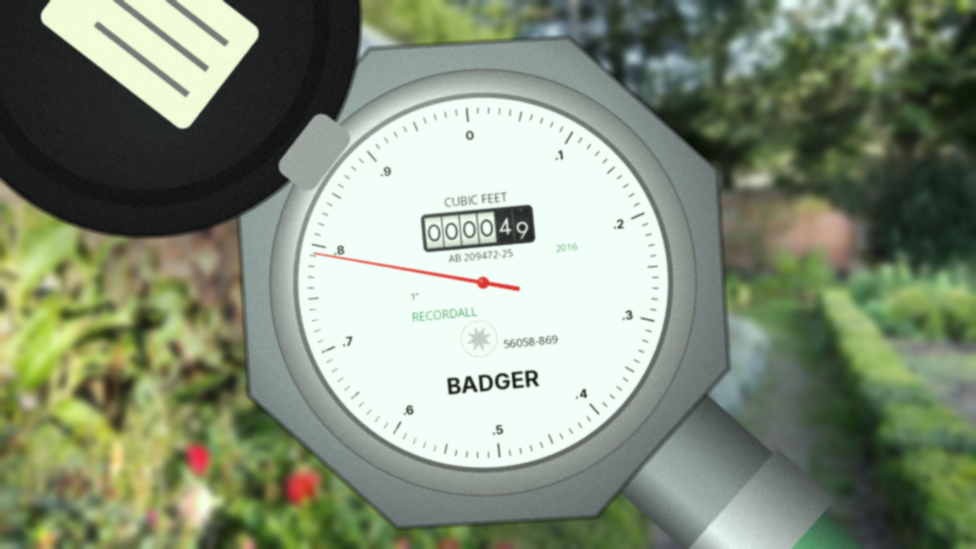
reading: ft³ 48.79
